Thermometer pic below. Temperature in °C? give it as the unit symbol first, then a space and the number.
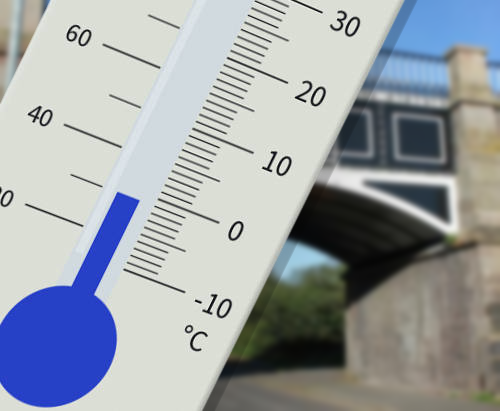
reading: °C -1
